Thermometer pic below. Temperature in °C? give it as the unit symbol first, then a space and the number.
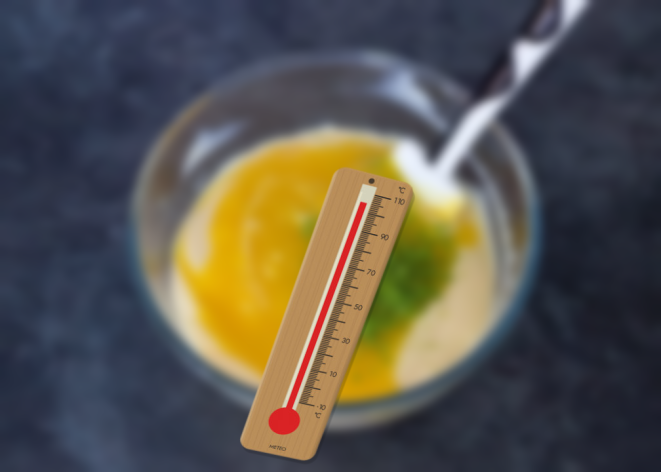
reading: °C 105
